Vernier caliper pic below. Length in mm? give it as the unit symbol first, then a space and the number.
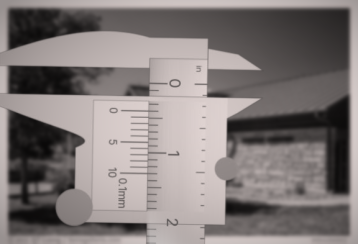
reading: mm 4.0
